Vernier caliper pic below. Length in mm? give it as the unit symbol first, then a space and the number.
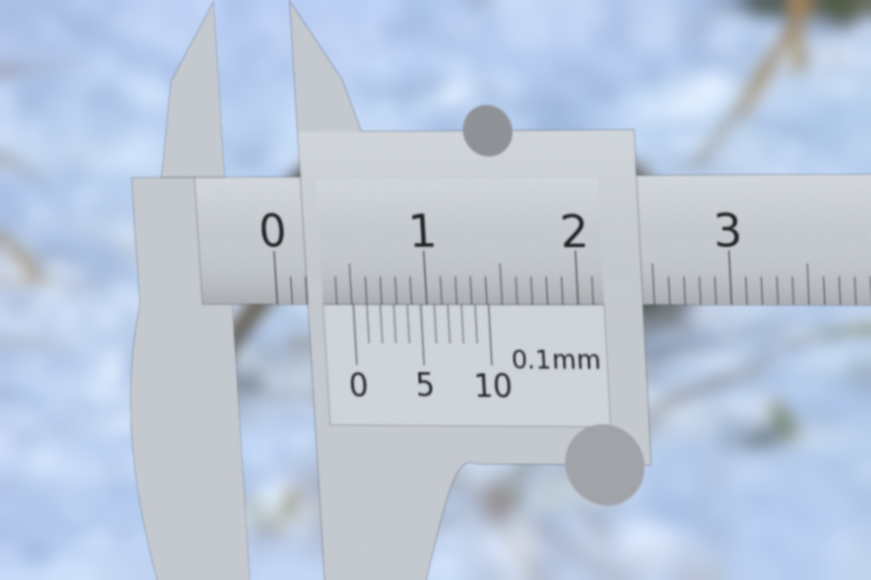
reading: mm 5.1
